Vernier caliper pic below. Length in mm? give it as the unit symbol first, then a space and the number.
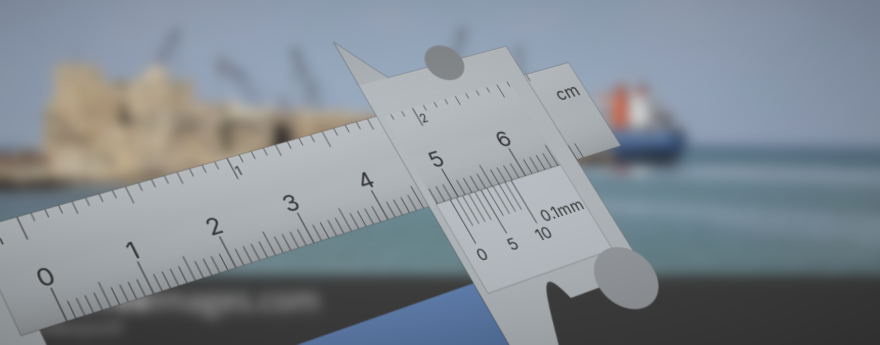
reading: mm 48.8
